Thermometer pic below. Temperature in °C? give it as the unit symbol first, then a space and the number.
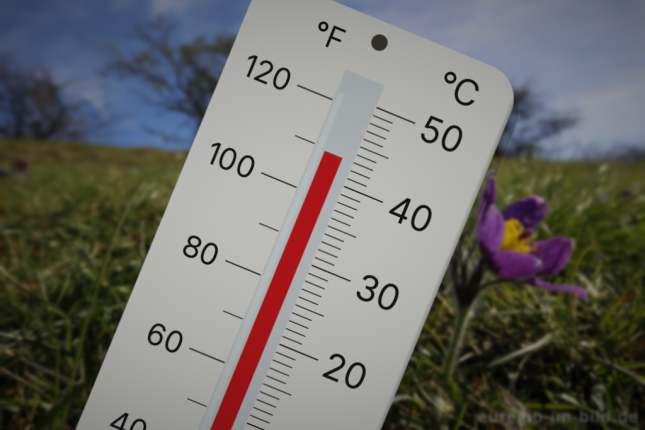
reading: °C 43
